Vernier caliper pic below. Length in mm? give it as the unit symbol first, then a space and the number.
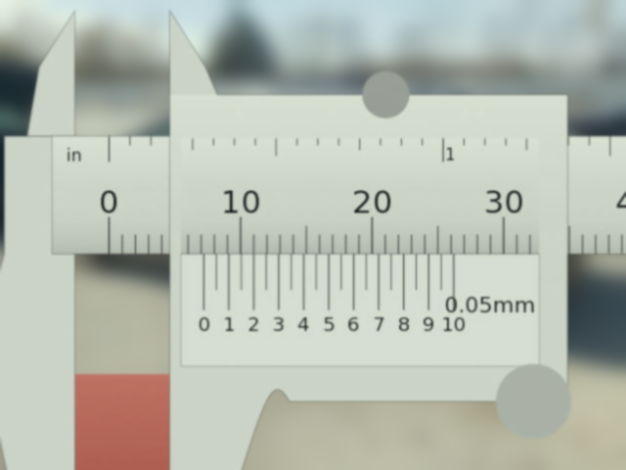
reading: mm 7.2
